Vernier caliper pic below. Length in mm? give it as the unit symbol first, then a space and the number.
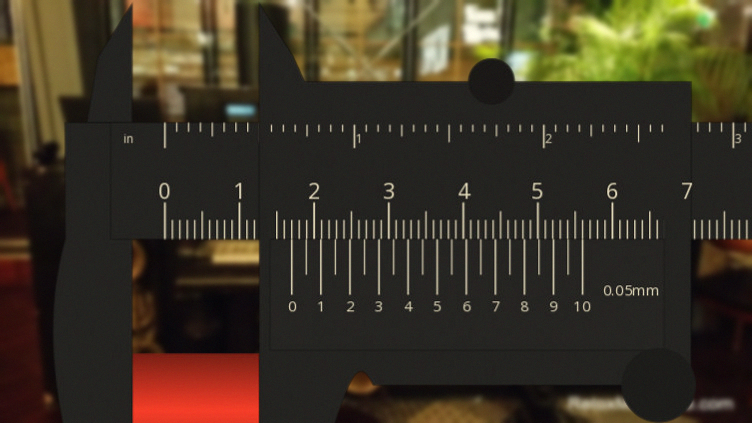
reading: mm 17.0
